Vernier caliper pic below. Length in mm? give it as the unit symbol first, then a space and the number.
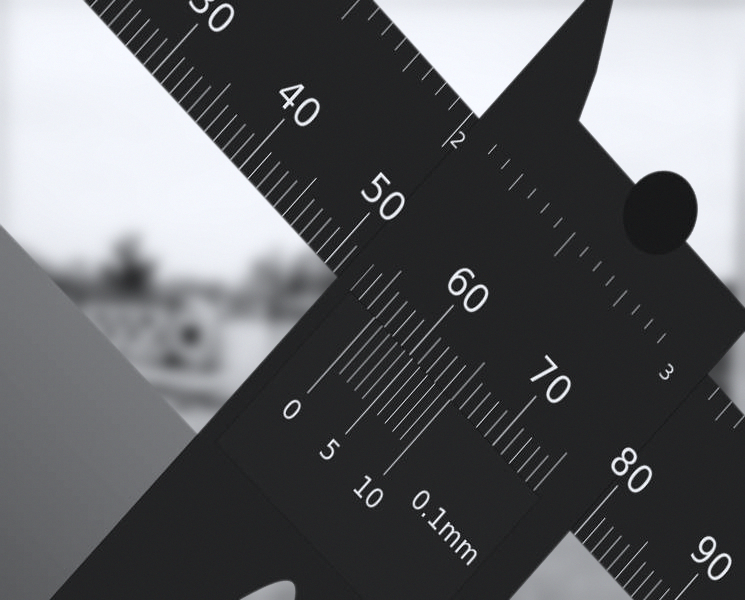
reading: mm 55.9
